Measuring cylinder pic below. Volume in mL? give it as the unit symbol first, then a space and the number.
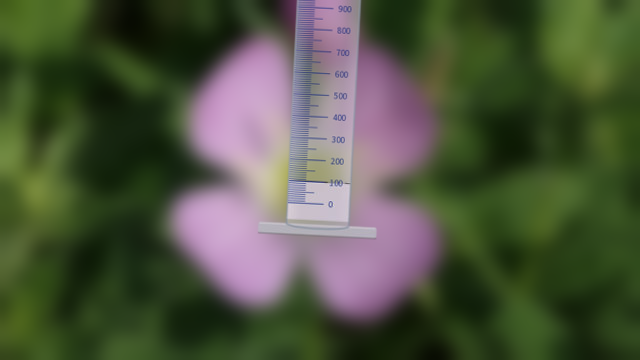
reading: mL 100
